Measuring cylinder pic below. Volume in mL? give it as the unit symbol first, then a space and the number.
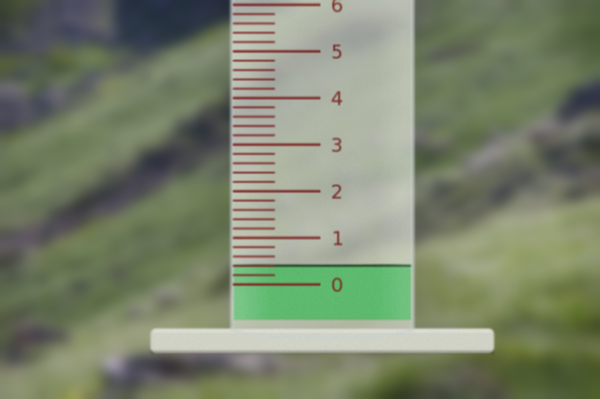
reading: mL 0.4
